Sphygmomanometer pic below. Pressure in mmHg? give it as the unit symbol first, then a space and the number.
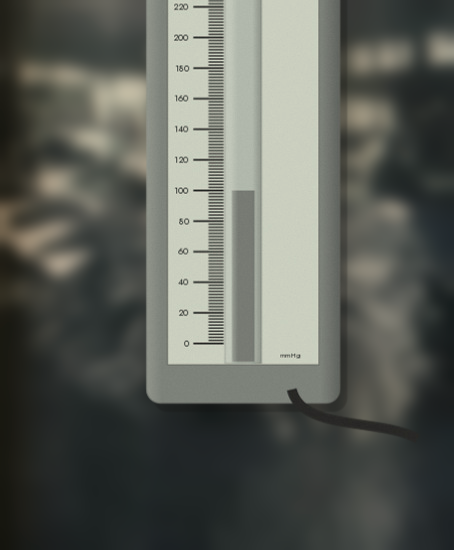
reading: mmHg 100
